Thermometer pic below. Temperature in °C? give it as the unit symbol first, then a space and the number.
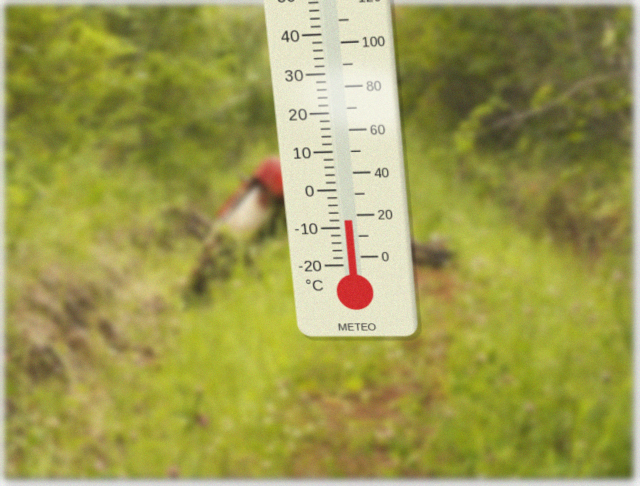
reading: °C -8
